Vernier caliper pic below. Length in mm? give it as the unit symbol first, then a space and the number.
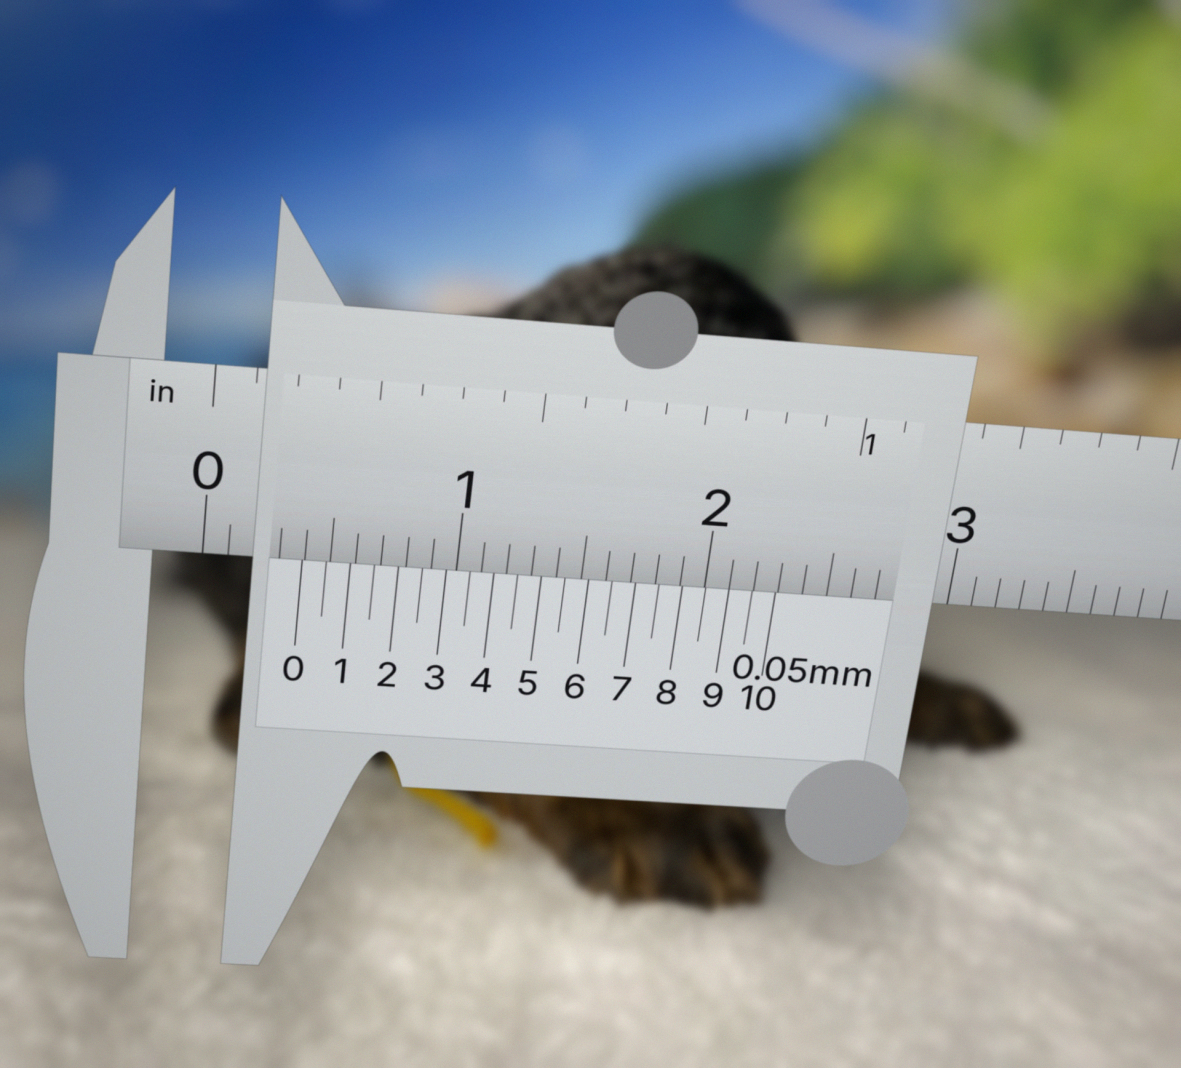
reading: mm 3.90
